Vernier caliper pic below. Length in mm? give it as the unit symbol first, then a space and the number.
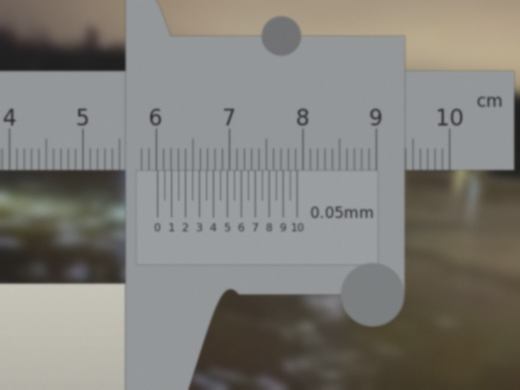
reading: mm 60.2
